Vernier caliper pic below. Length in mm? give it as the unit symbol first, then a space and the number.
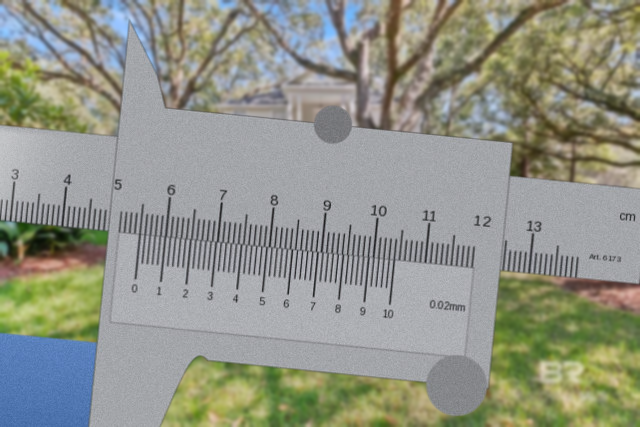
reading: mm 55.0
